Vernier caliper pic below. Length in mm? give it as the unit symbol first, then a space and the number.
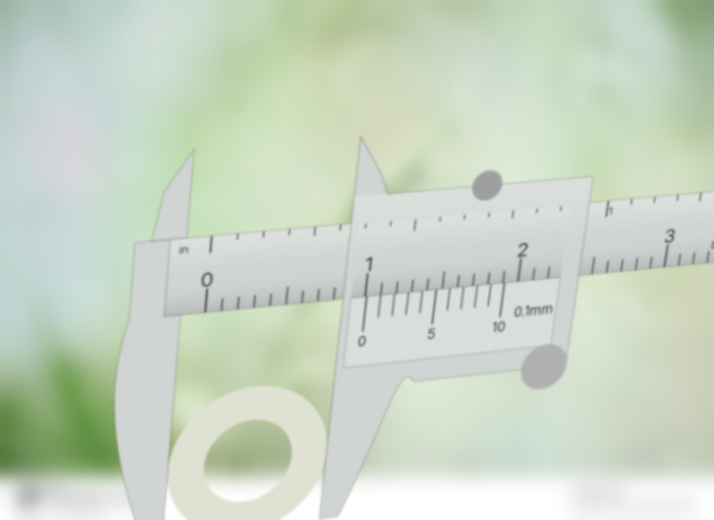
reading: mm 10.1
